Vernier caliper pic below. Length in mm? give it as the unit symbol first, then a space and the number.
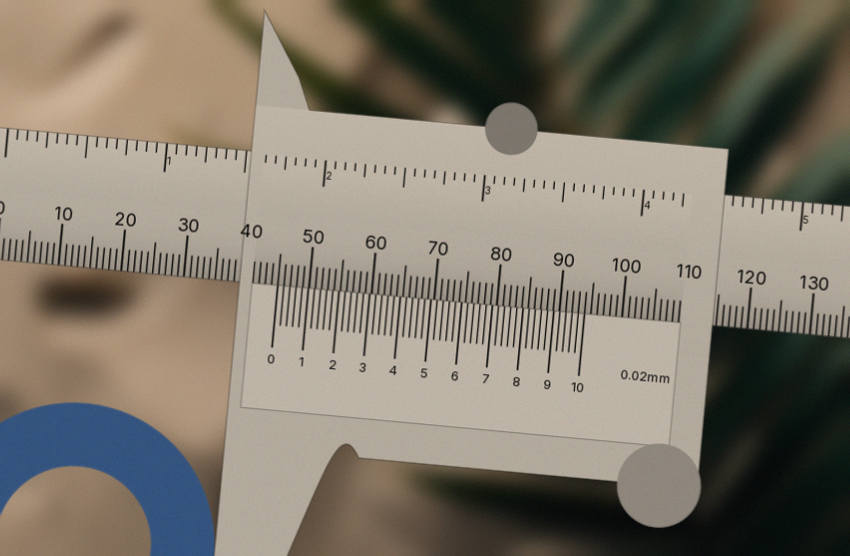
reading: mm 45.0
